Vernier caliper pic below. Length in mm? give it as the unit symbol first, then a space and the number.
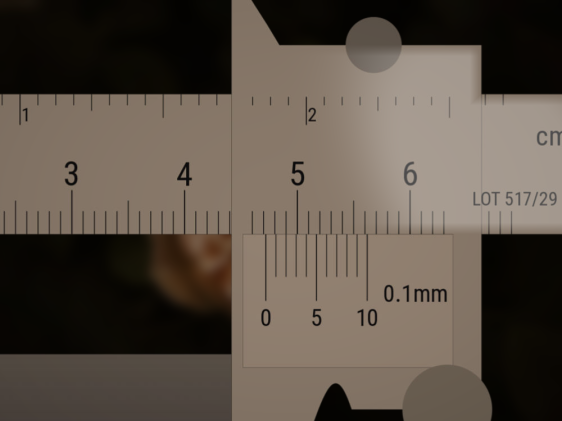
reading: mm 47.2
